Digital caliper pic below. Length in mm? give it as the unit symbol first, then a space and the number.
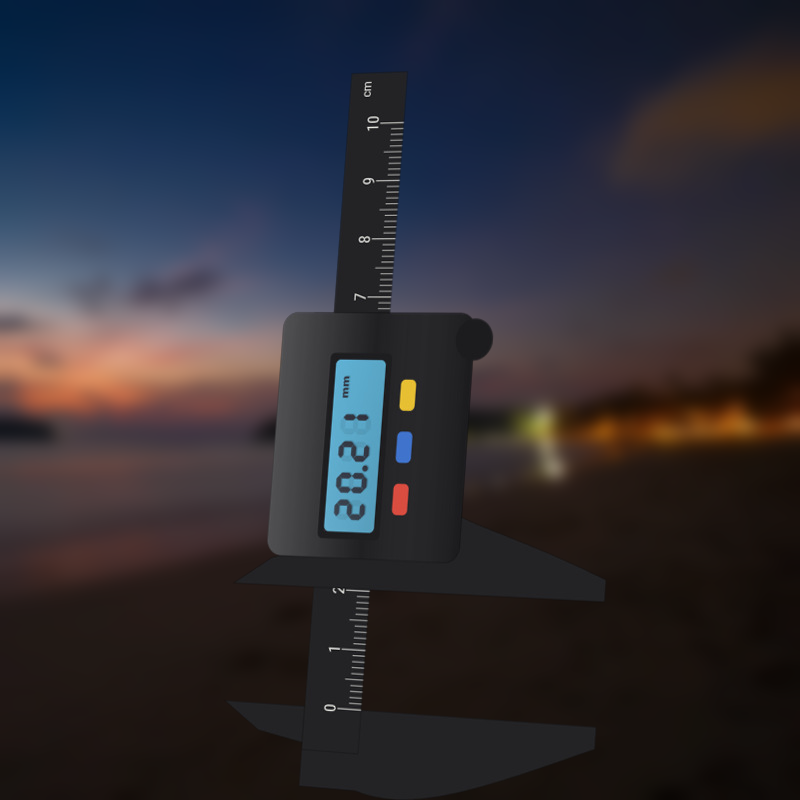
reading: mm 20.21
